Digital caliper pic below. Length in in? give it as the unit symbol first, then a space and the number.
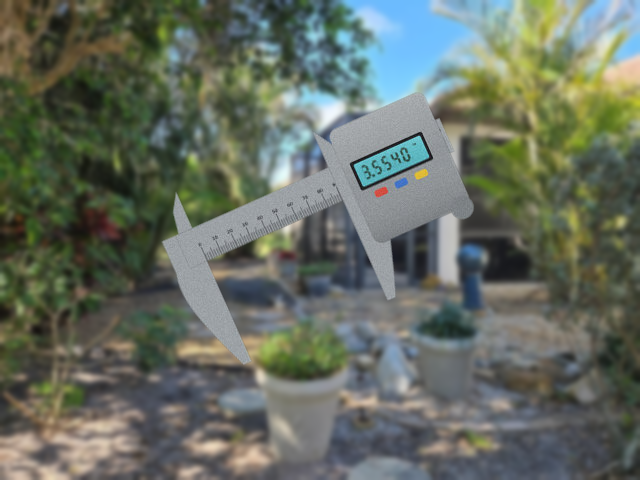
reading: in 3.5540
